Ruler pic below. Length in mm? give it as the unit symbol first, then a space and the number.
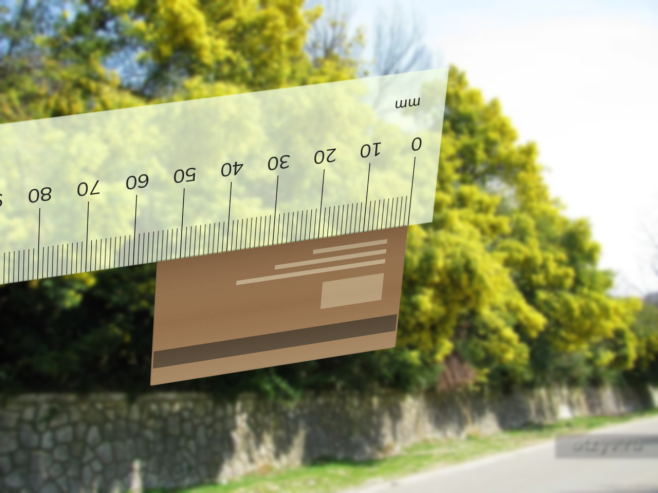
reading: mm 55
